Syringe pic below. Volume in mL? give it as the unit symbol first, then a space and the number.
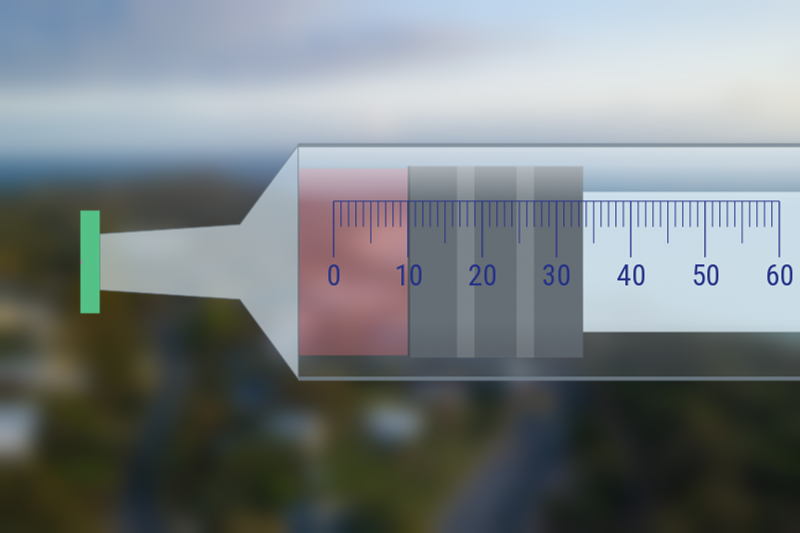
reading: mL 10
